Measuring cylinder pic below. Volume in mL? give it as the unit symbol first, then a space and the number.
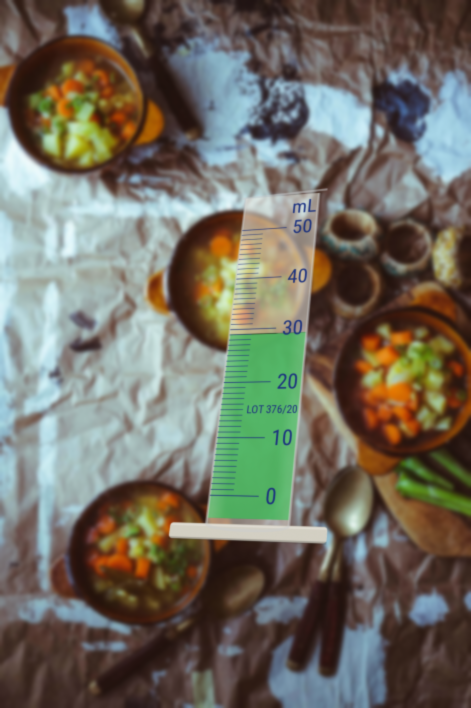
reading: mL 29
